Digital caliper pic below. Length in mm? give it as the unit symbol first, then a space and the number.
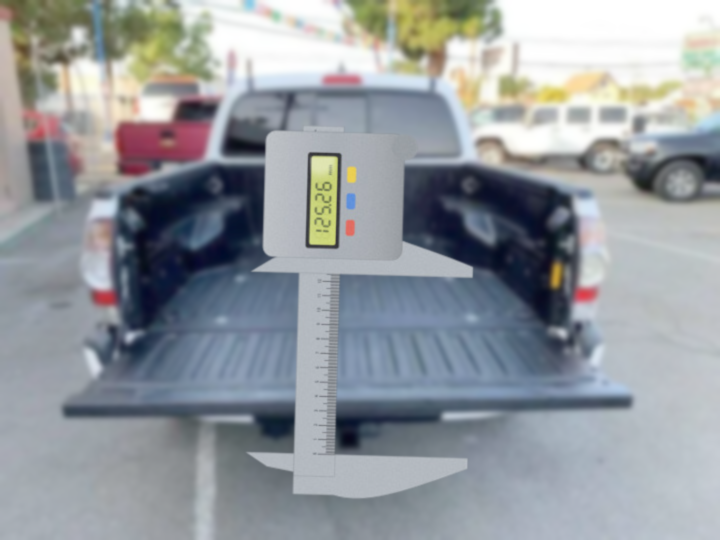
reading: mm 125.26
